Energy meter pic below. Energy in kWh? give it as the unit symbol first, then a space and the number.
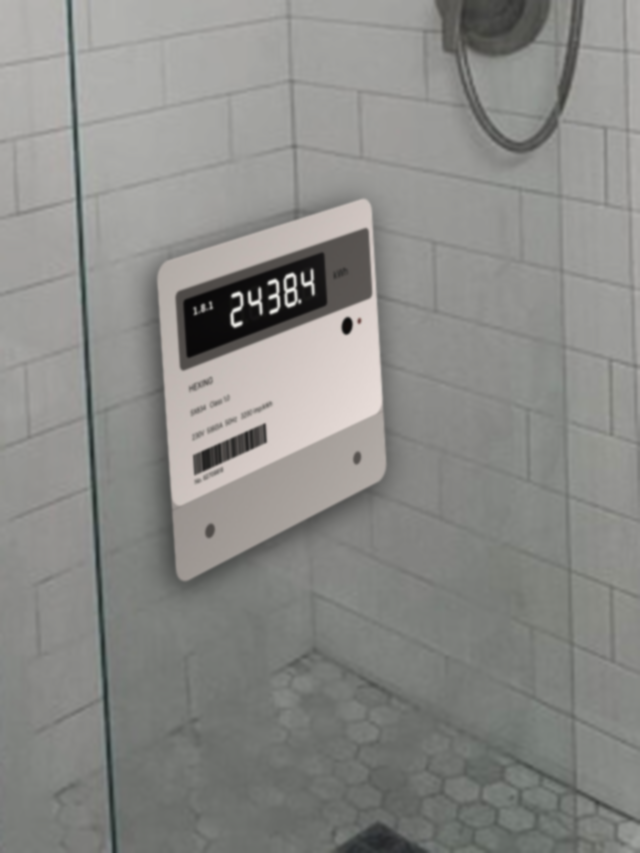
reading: kWh 2438.4
